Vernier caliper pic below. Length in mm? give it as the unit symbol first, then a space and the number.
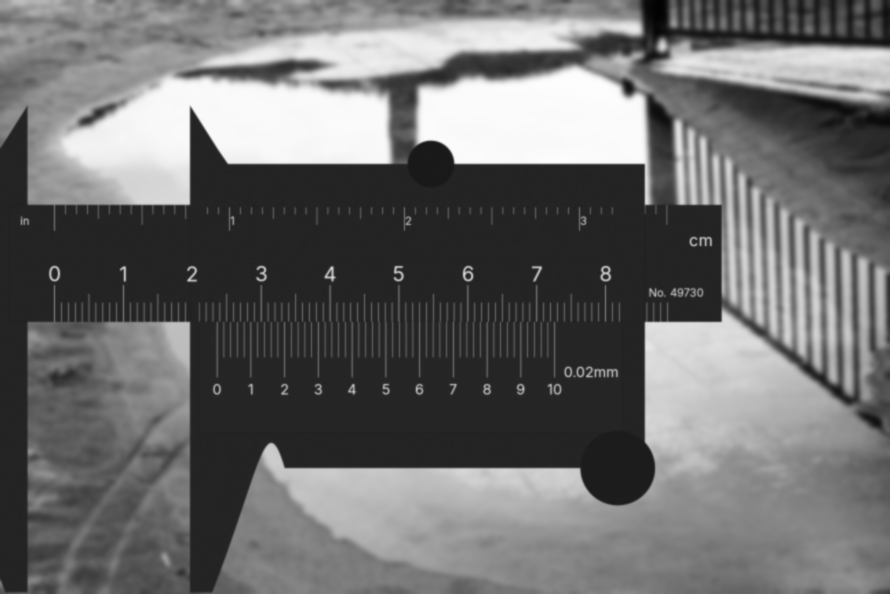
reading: mm 23.6
